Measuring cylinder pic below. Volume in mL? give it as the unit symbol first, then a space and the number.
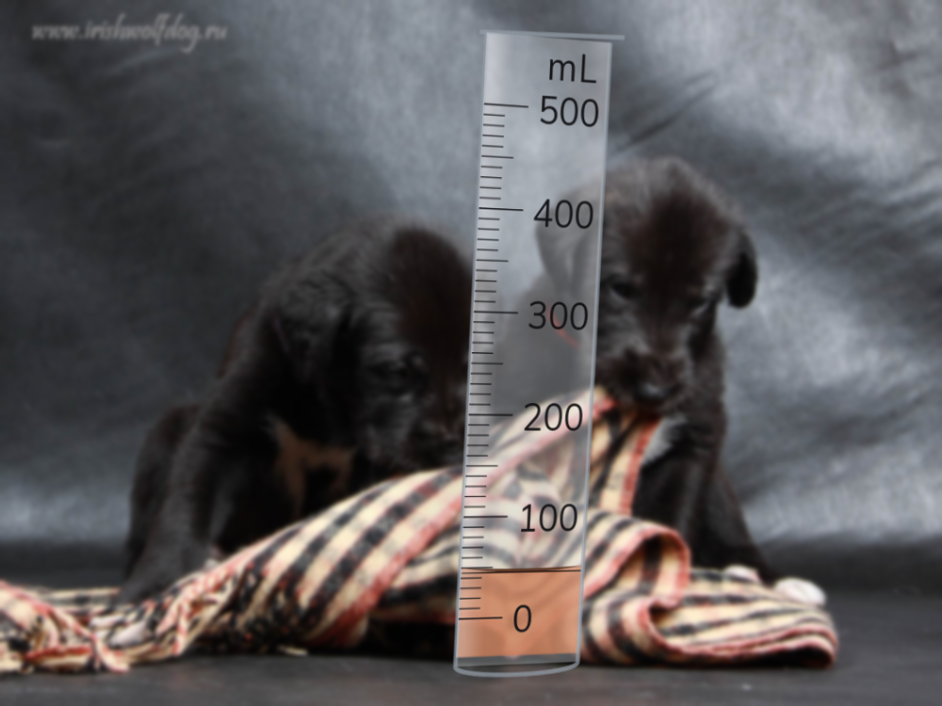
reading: mL 45
